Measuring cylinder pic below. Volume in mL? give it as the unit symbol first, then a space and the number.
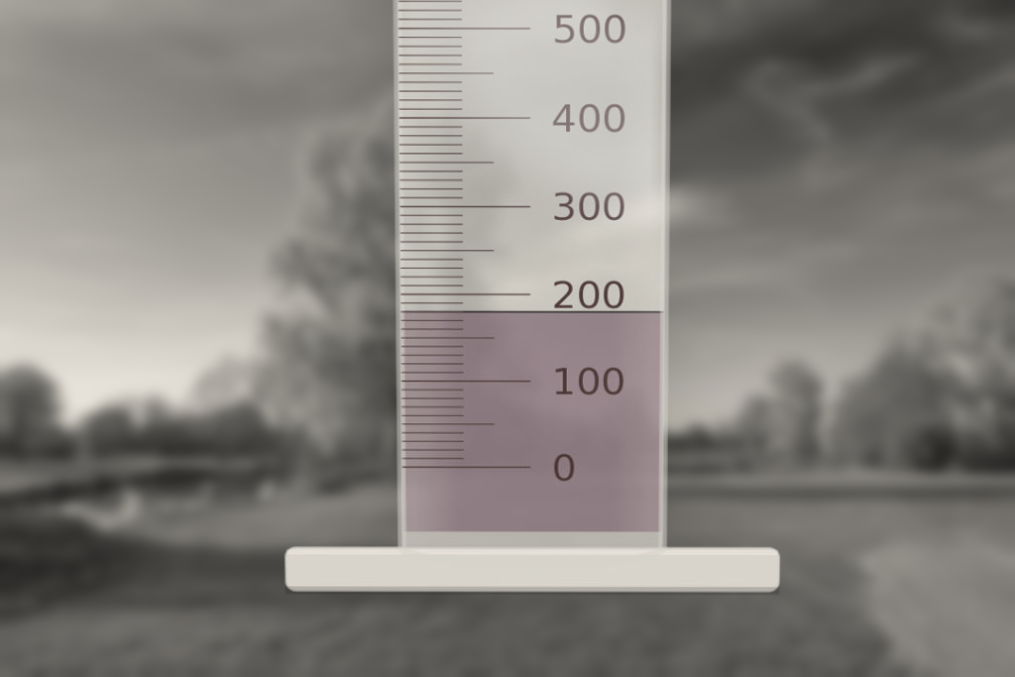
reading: mL 180
